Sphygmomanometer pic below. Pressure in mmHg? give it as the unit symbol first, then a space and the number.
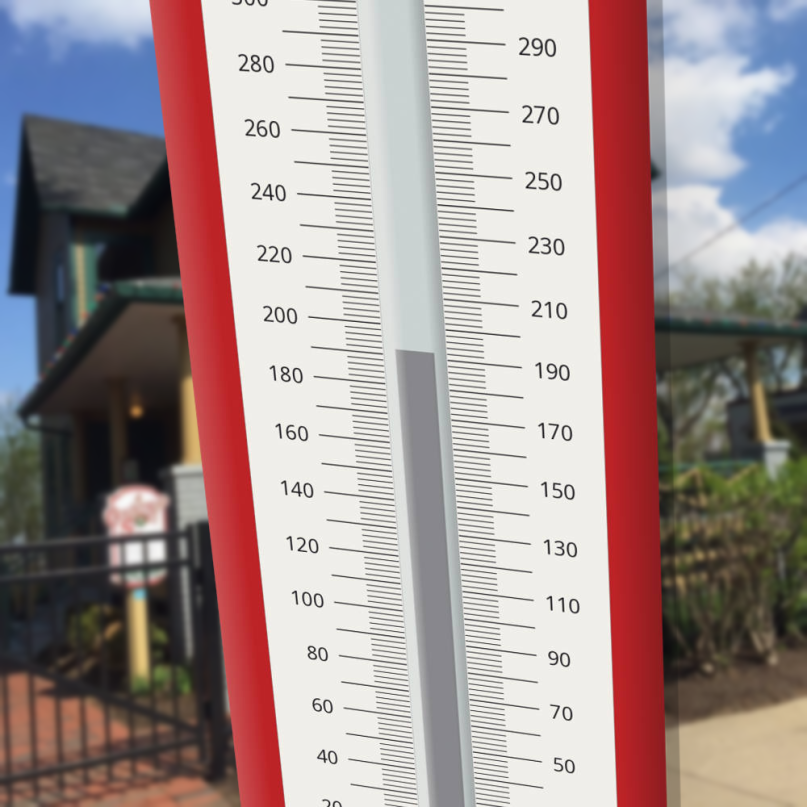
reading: mmHg 192
